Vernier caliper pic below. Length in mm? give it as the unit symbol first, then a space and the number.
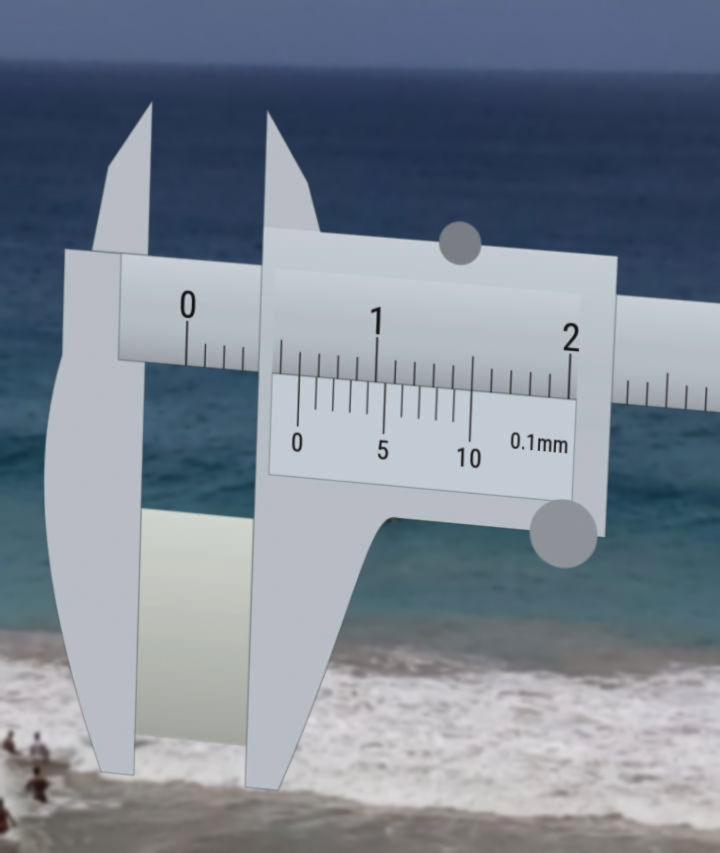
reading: mm 6.0
